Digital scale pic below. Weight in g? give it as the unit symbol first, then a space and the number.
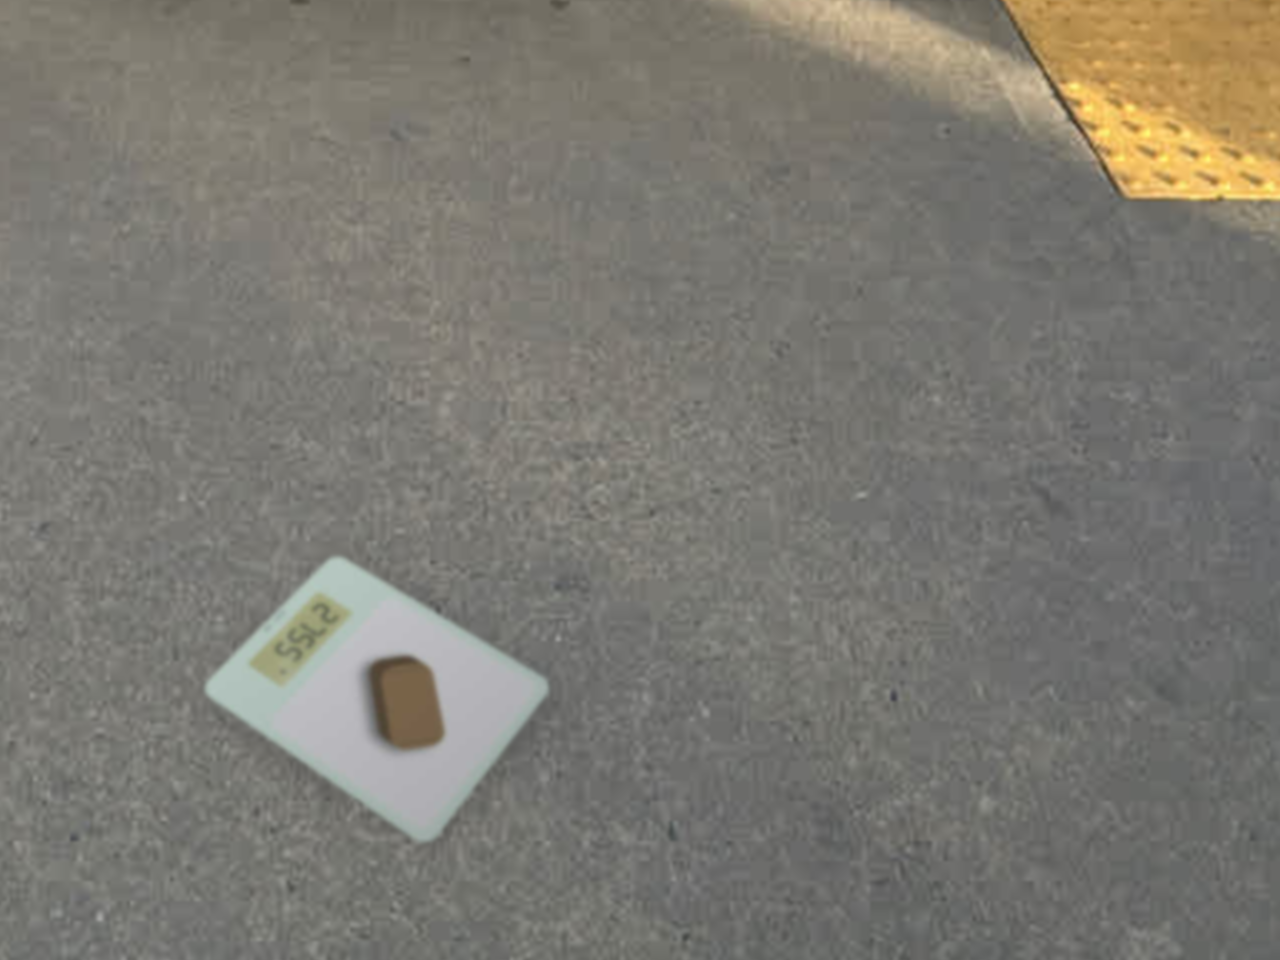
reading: g 2755
